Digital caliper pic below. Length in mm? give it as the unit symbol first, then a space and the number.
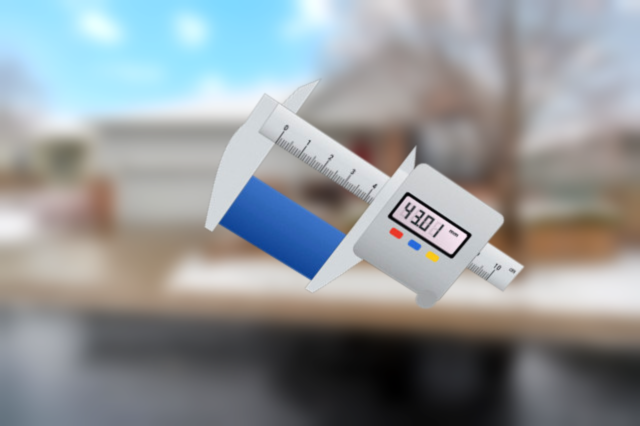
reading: mm 43.01
